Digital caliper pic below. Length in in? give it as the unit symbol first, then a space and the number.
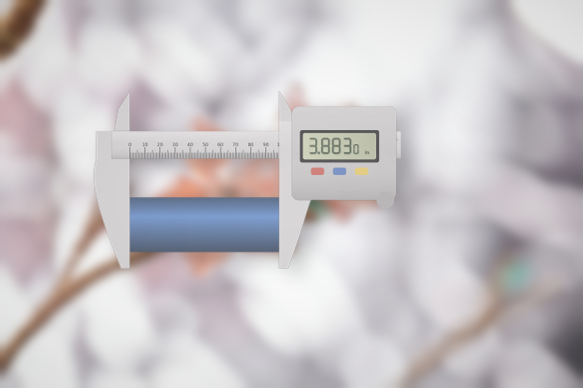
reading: in 3.8830
